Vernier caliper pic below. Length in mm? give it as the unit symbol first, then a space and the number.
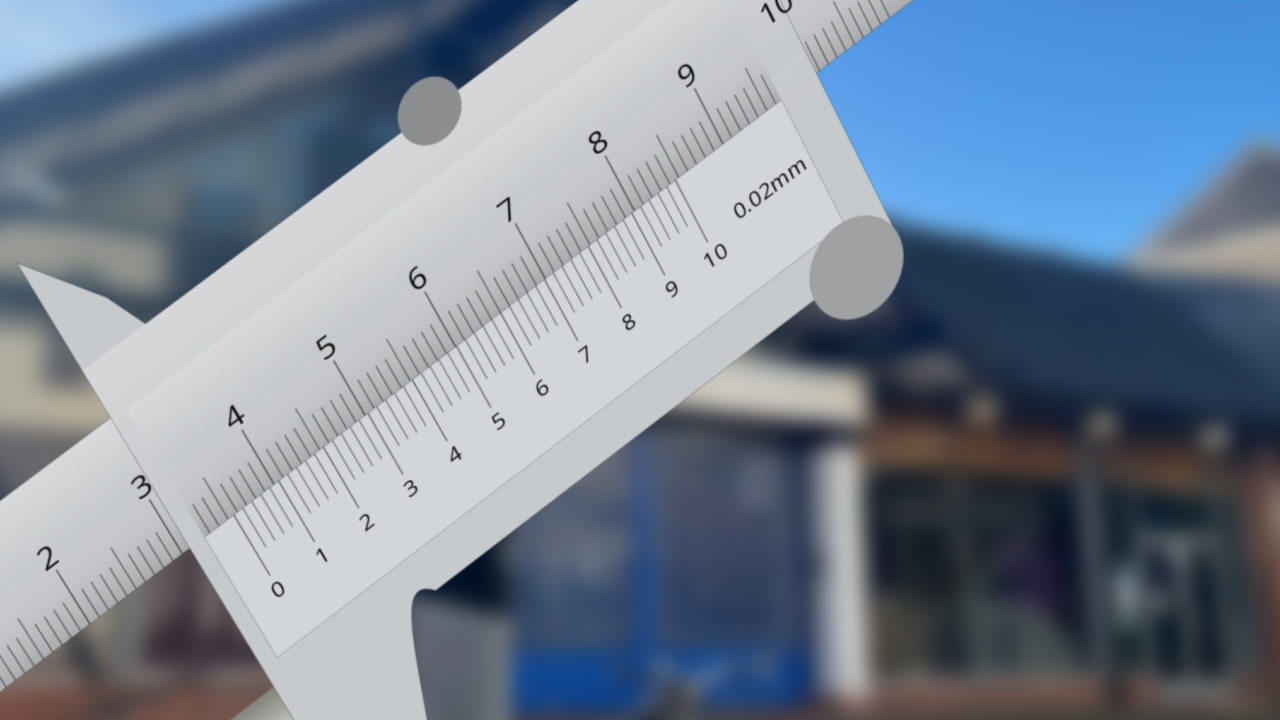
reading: mm 35.6
